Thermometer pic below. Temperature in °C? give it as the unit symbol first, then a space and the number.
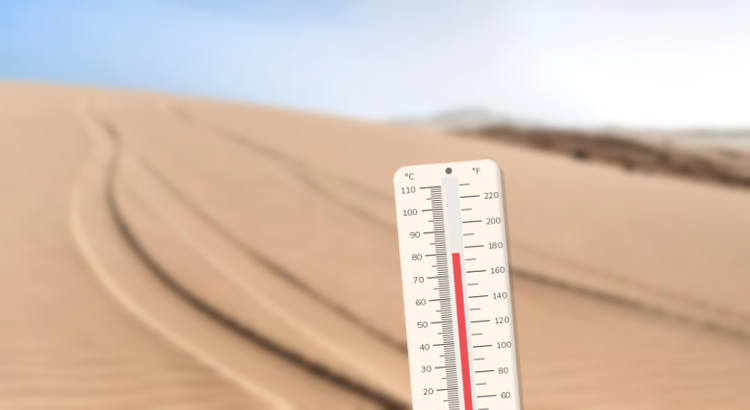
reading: °C 80
